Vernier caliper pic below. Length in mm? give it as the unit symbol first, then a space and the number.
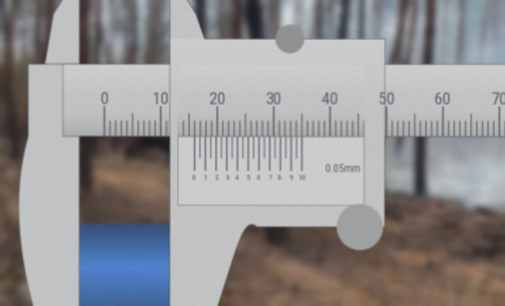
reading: mm 16.0
